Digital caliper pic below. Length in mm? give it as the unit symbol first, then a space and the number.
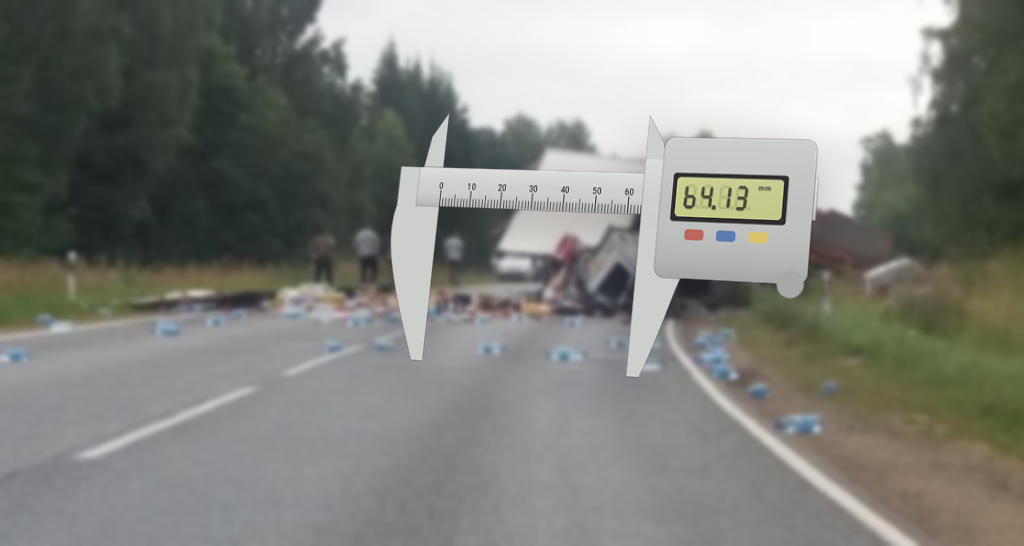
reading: mm 64.13
